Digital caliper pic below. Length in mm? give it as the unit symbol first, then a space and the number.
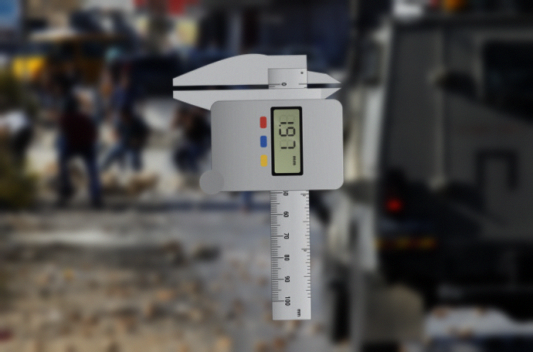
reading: mm 1.97
